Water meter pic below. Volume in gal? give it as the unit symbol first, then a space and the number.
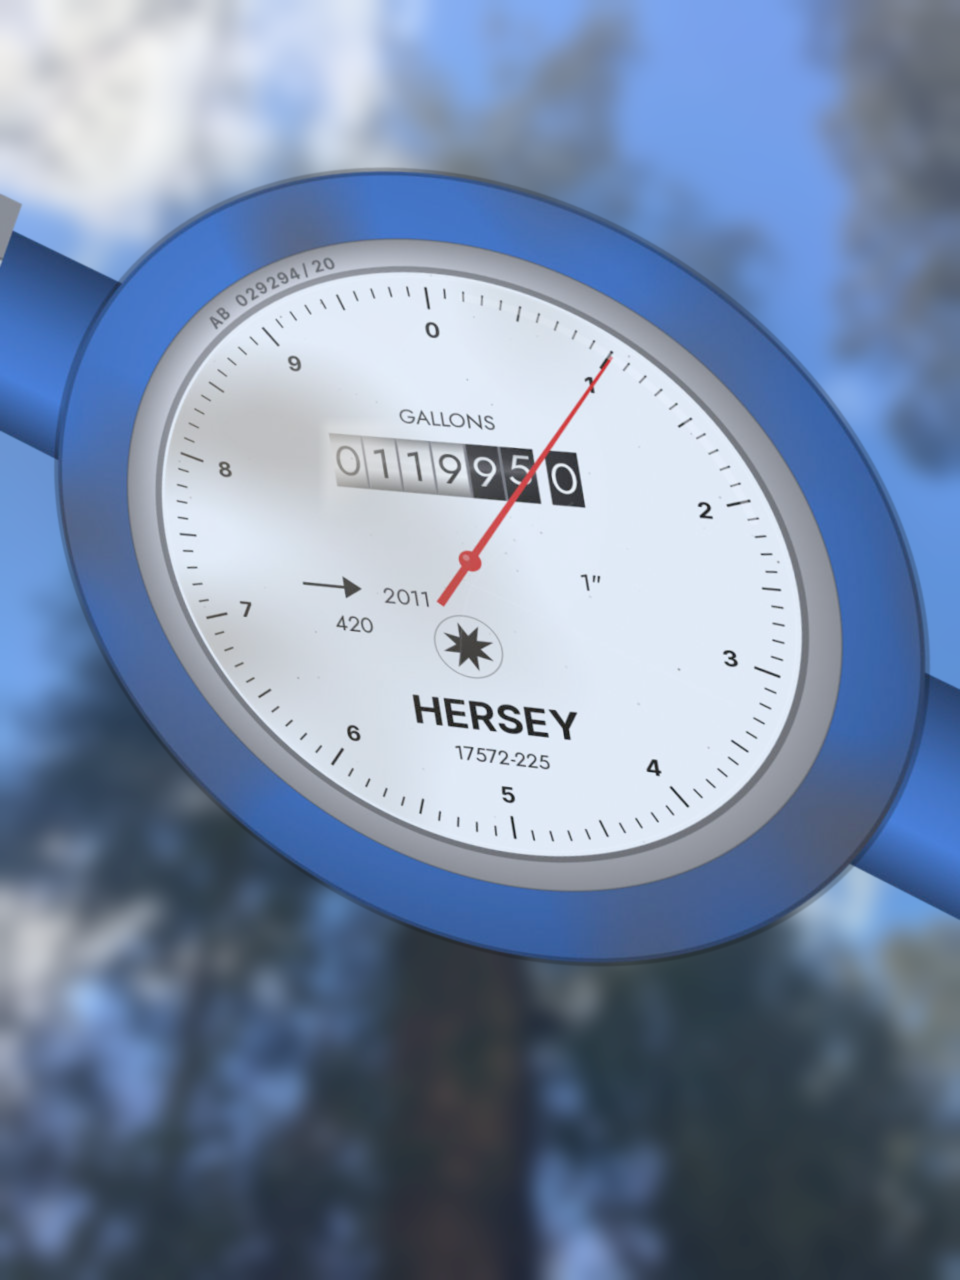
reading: gal 119951.0
